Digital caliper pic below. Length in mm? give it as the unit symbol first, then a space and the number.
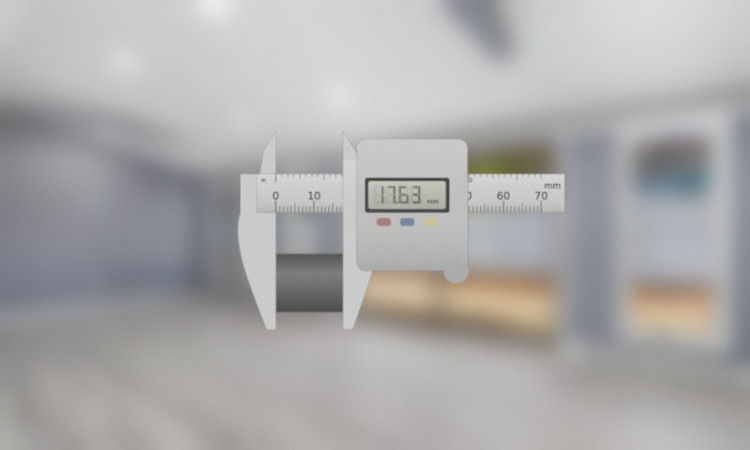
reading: mm 17.63
